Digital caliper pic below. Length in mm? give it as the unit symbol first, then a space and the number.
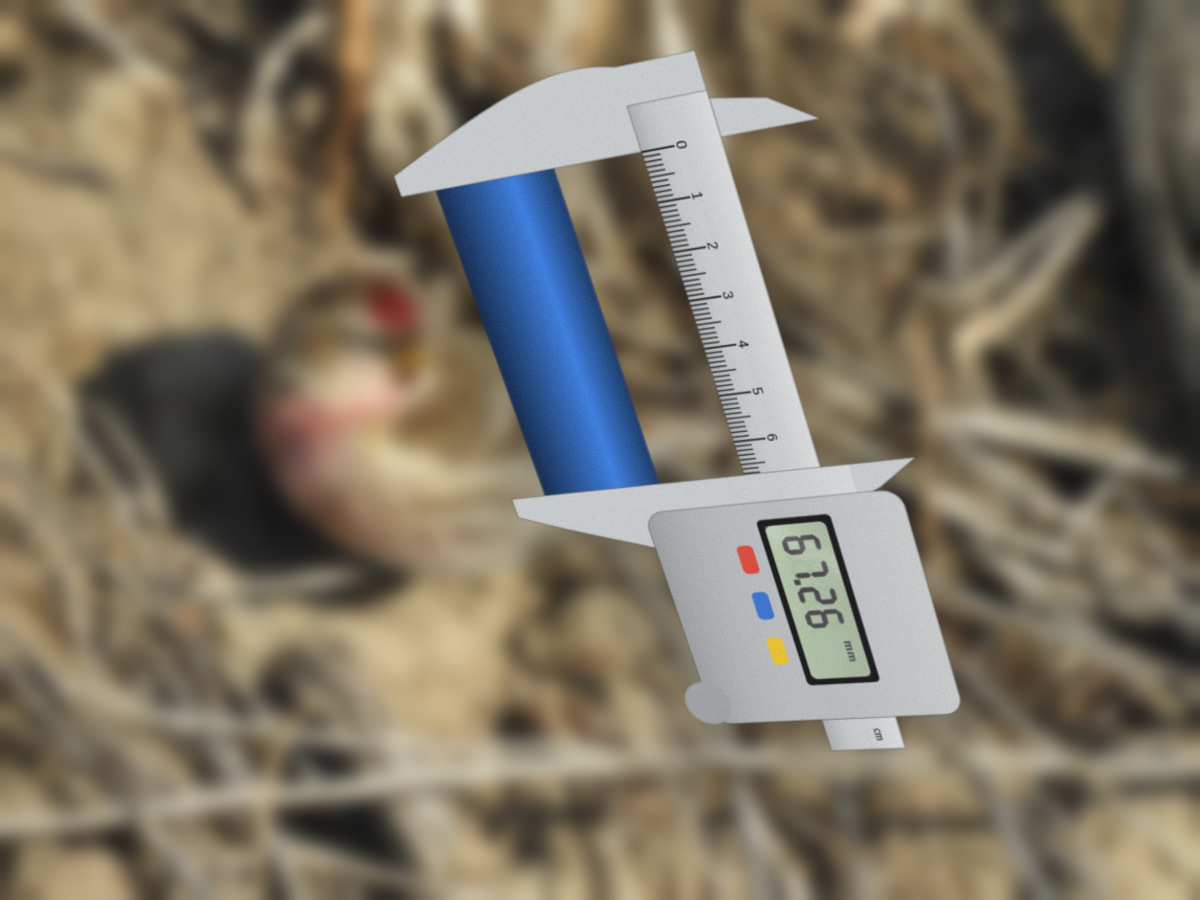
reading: mm 67.26
